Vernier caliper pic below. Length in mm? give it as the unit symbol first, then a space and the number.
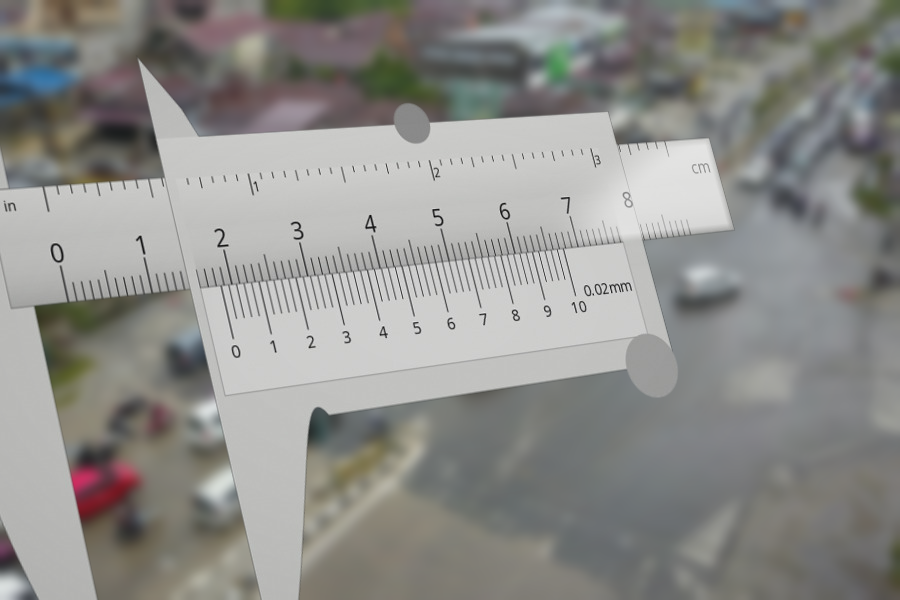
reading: mm 18.6
